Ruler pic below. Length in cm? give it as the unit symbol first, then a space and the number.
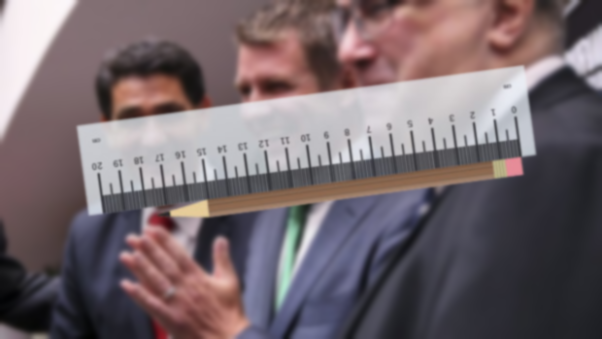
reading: cm 17.5
